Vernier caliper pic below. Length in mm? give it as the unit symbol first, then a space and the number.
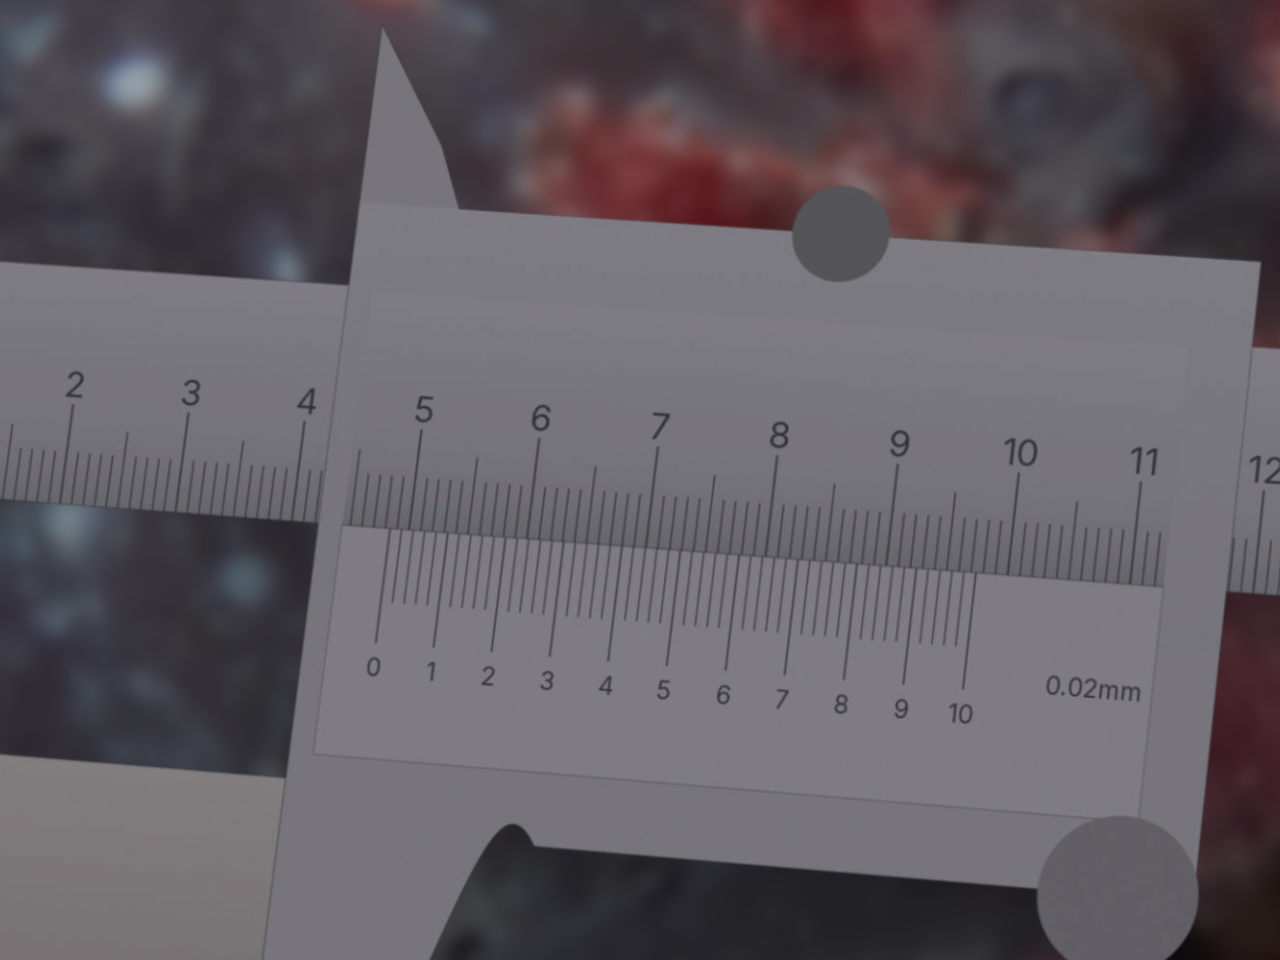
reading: mm 48.4
